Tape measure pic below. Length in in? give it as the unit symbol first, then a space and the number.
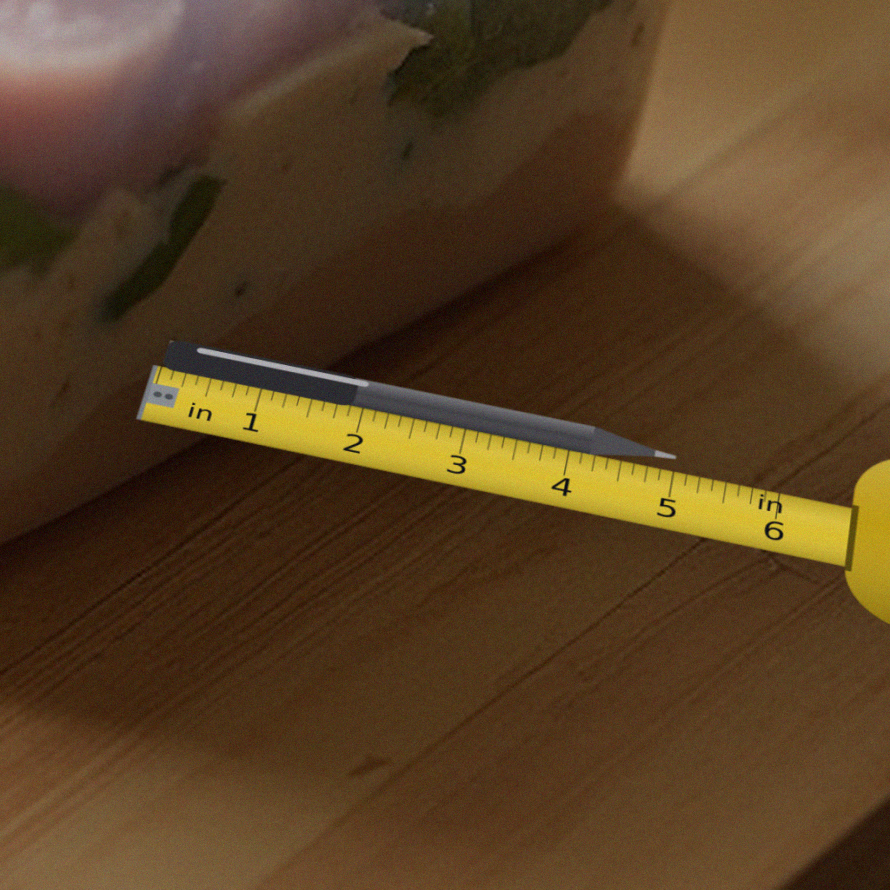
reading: in 5
